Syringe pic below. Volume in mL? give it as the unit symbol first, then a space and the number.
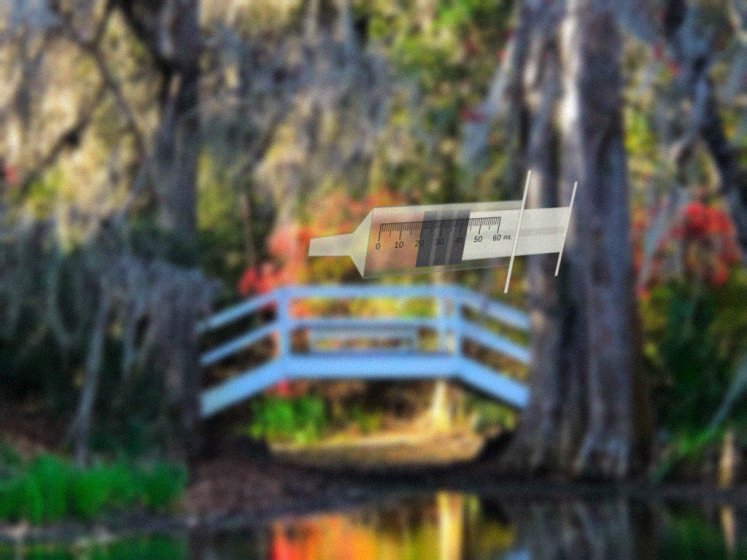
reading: mL 20
